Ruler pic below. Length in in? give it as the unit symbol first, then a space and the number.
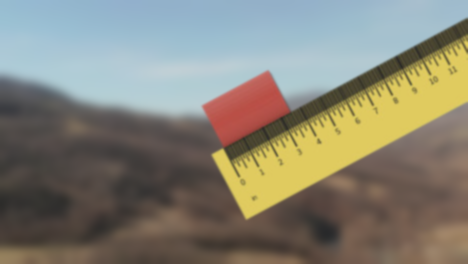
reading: in 3.5
